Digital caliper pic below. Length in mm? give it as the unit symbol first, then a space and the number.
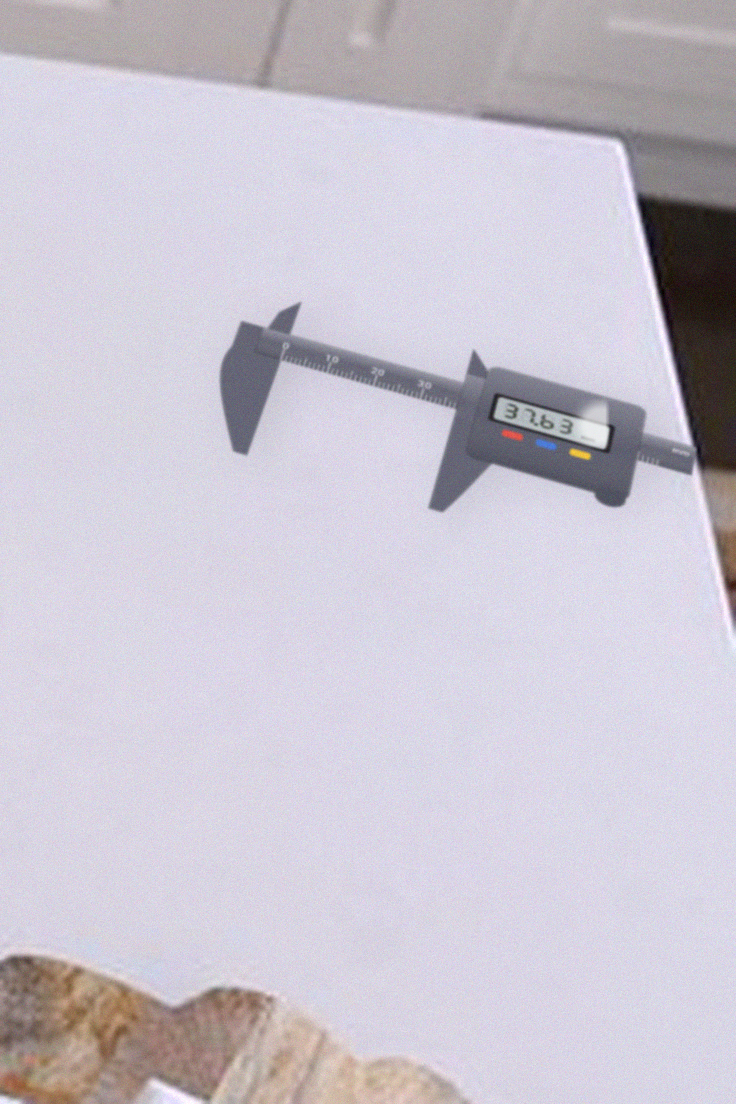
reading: mm 37.63
